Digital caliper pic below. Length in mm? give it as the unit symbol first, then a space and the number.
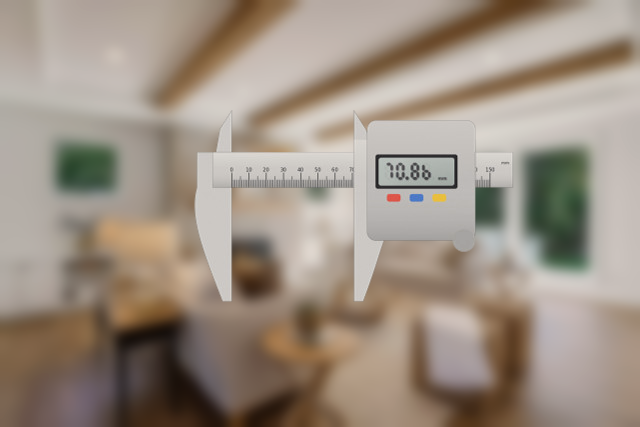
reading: mm 70.86
